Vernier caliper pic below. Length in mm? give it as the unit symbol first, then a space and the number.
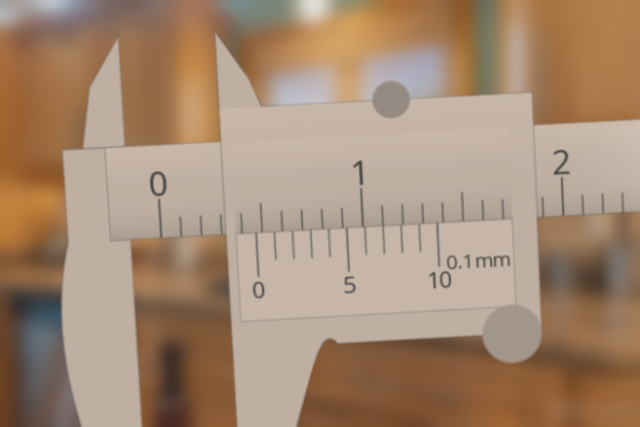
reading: mm 4.7
